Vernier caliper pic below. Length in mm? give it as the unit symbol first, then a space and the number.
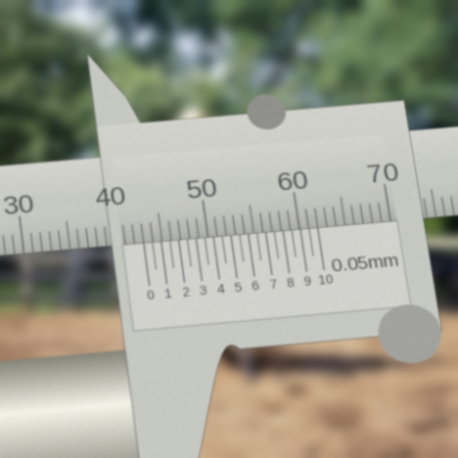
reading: mm 43.0
